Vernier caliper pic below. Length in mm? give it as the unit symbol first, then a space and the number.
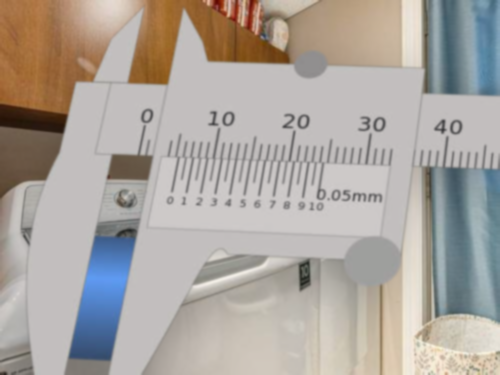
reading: mm 5.4
